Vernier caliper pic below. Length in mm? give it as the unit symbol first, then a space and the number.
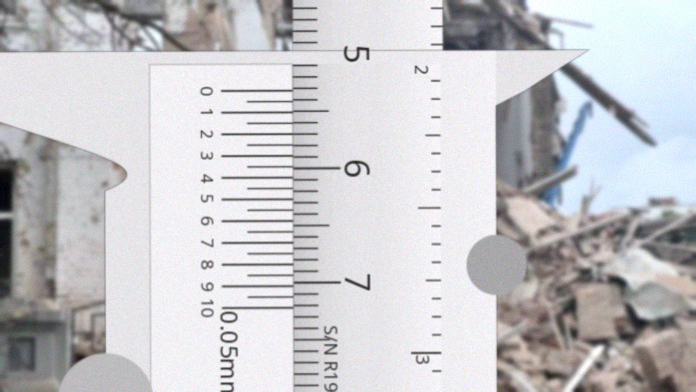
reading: mm 53.2
